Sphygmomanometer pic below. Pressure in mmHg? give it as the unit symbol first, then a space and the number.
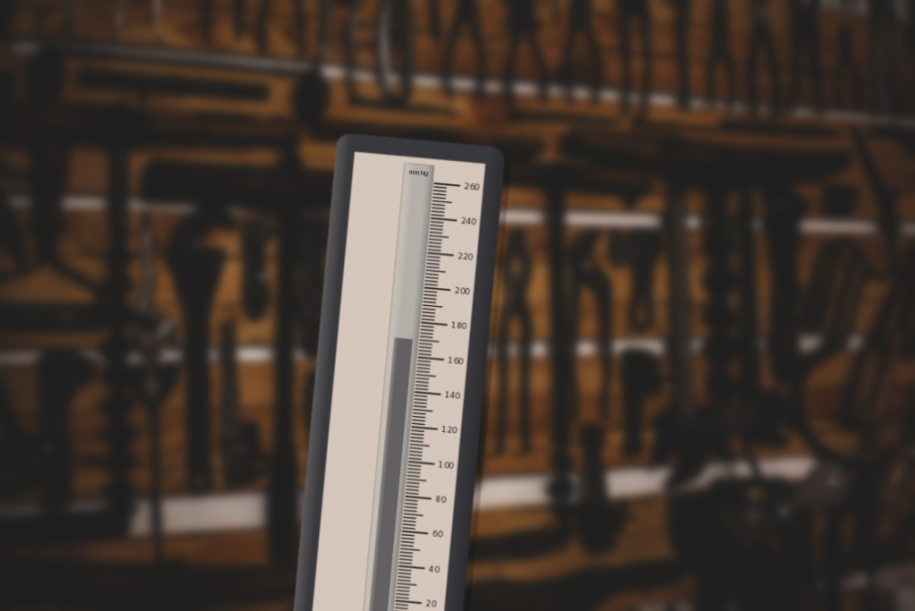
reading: mmHg 170
